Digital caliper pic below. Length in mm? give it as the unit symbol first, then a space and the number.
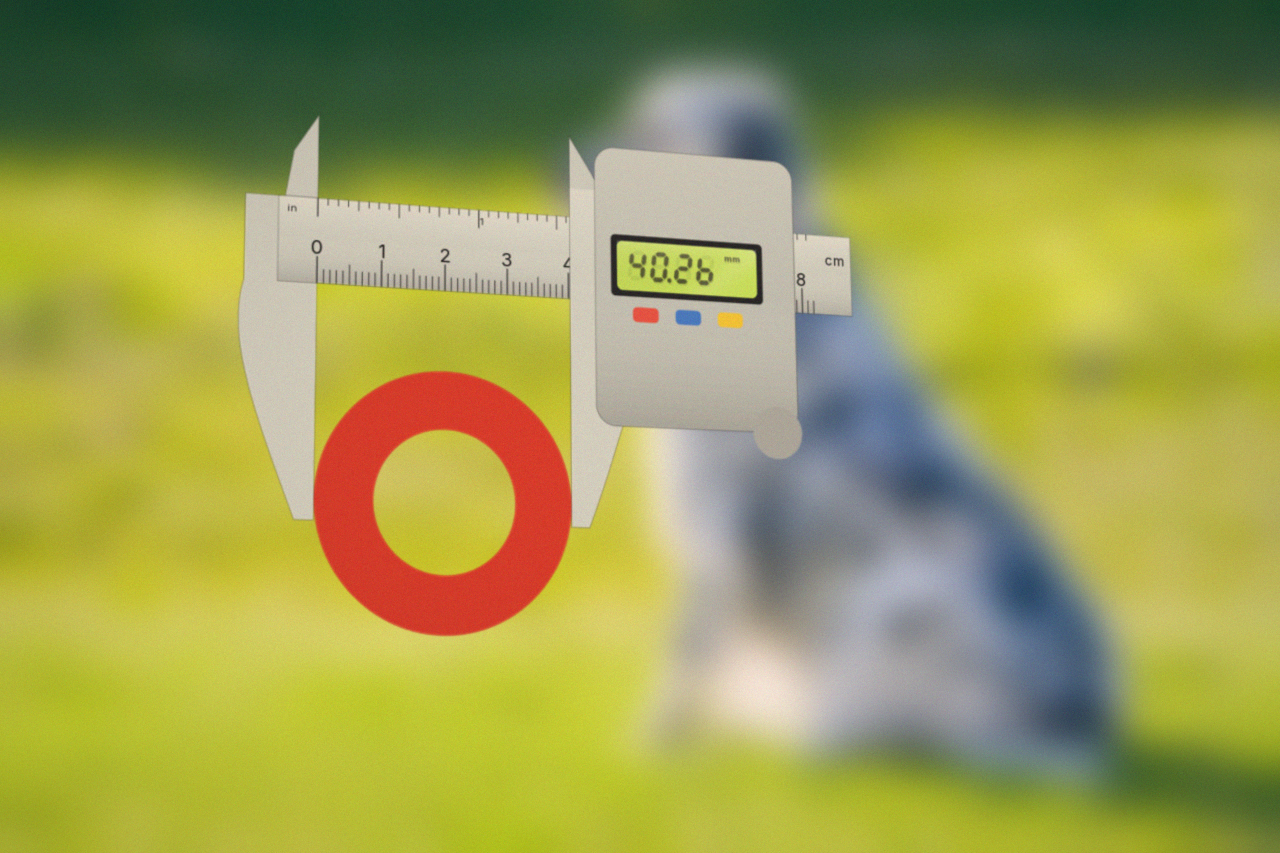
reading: mm 40.26
